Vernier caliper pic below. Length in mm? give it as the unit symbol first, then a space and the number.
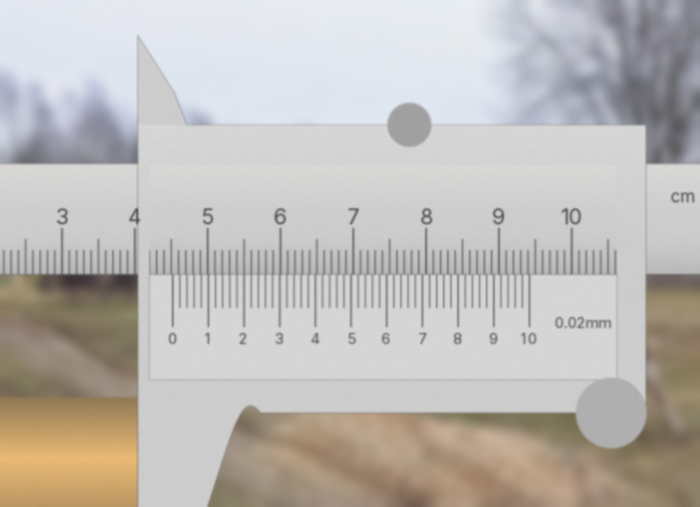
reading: mm 45.2
